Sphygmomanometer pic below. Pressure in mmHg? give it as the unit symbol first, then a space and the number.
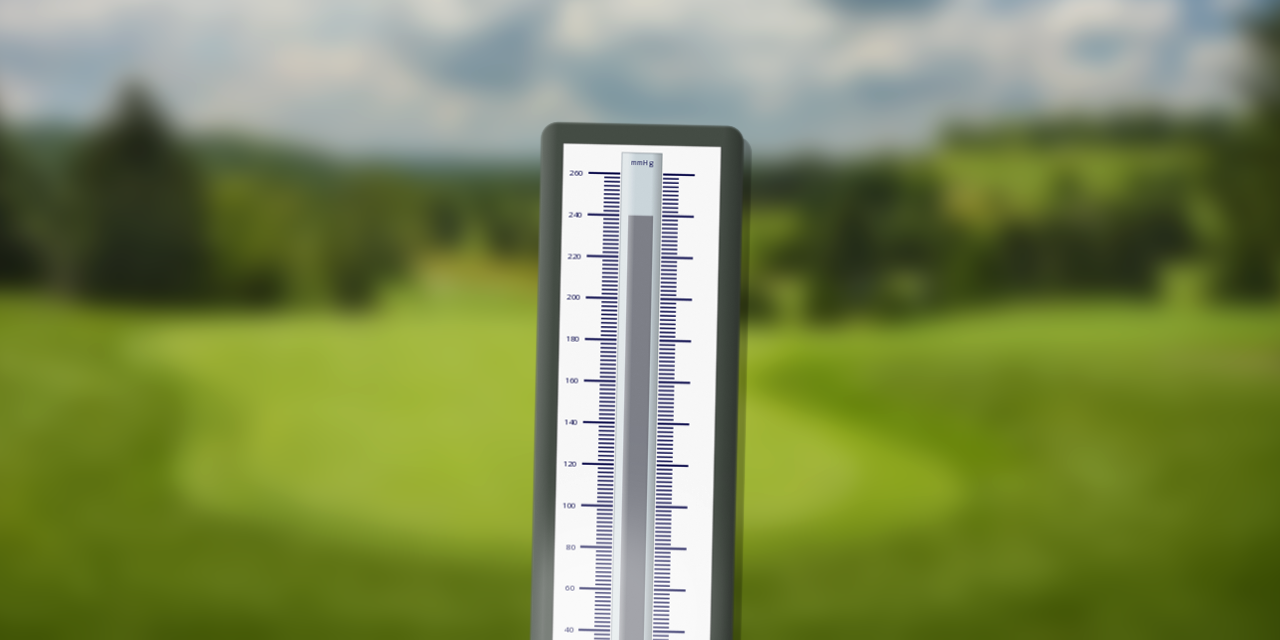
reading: mmHg 240
